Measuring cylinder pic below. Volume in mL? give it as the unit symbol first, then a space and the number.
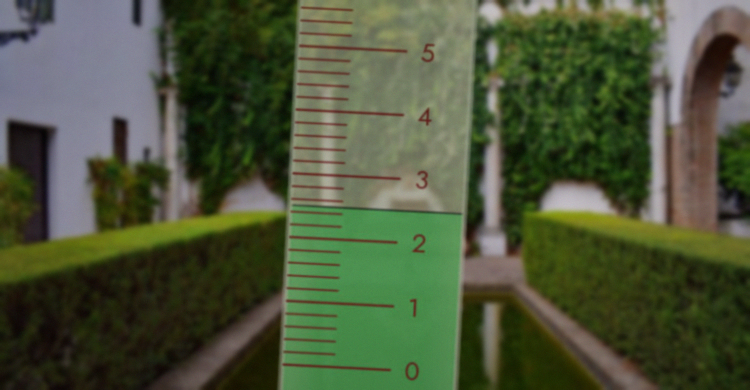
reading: mL 2.5
